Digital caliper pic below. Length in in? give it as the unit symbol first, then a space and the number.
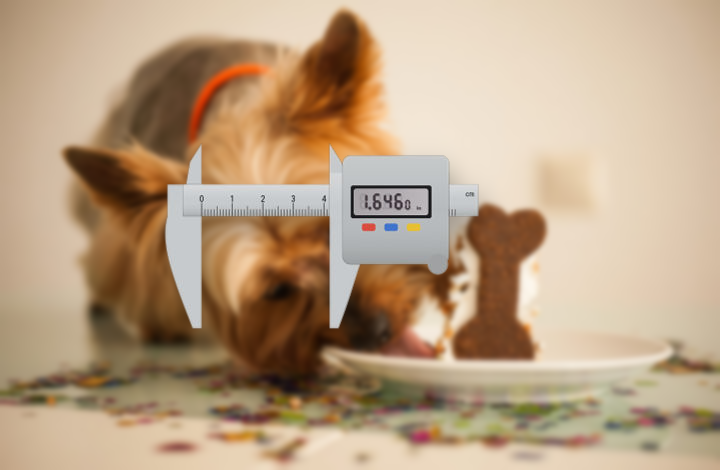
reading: in 1.6460
